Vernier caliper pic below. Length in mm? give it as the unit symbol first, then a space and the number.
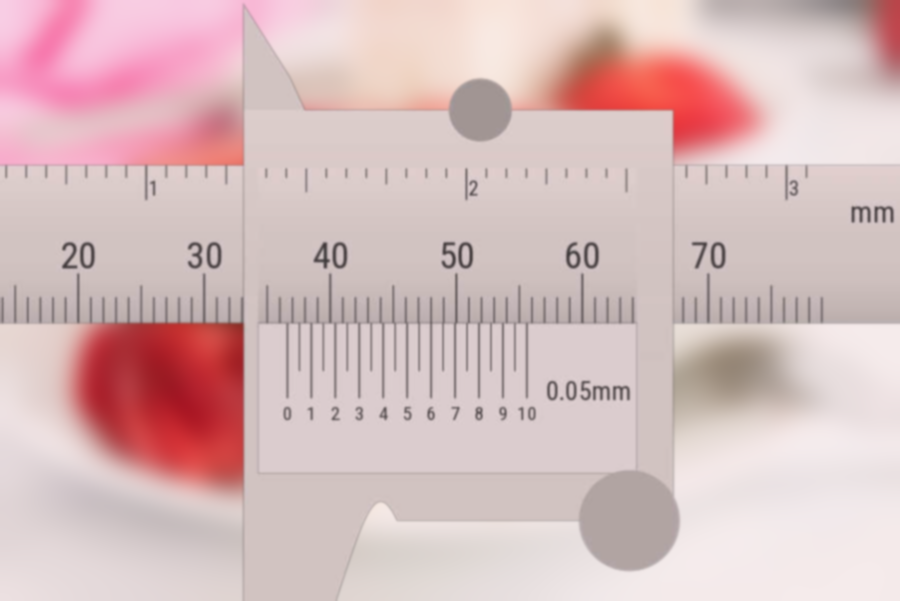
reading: mm 36.6
